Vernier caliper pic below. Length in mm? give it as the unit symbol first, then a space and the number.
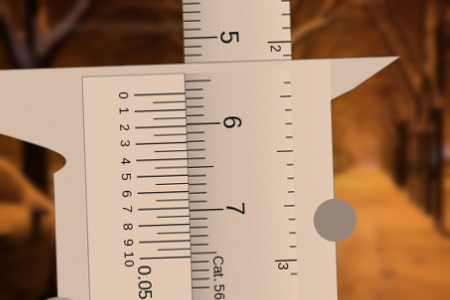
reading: mm 56.4
